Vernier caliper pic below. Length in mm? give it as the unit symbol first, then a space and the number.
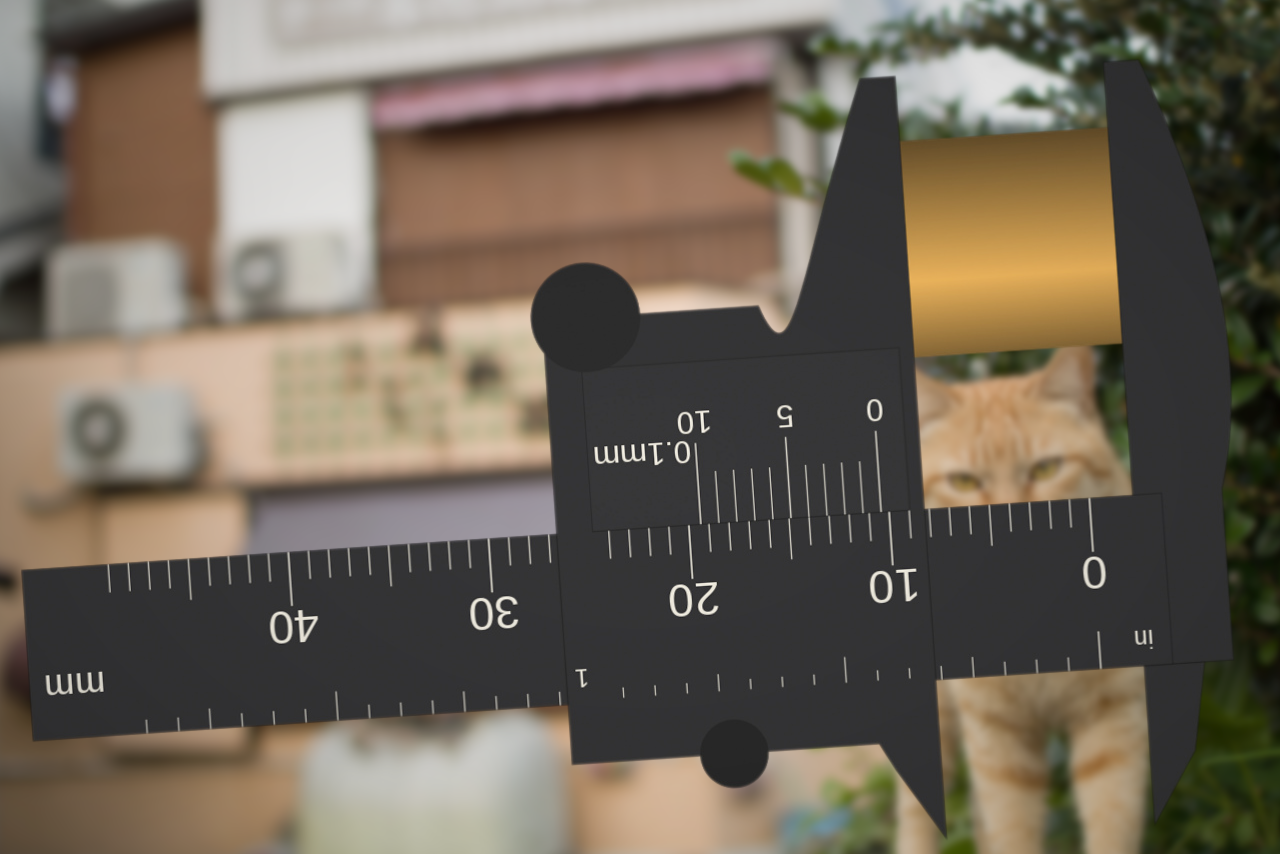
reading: mm 10.4
